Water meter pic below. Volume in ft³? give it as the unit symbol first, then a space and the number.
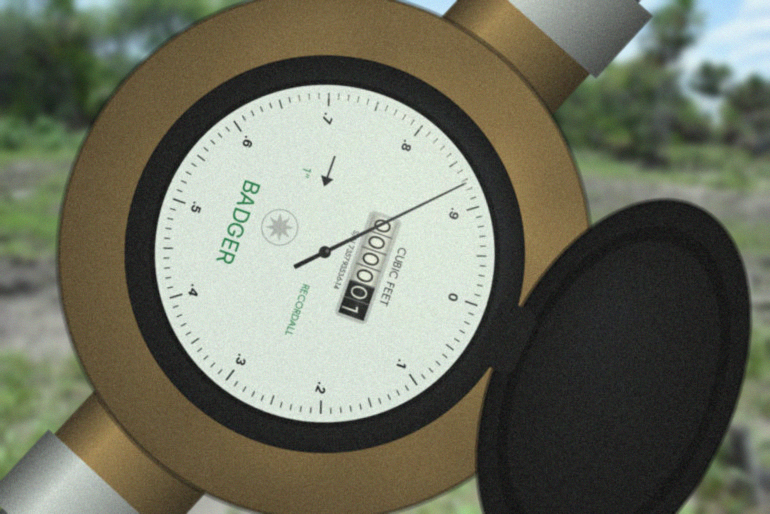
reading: ft³ 0.87
